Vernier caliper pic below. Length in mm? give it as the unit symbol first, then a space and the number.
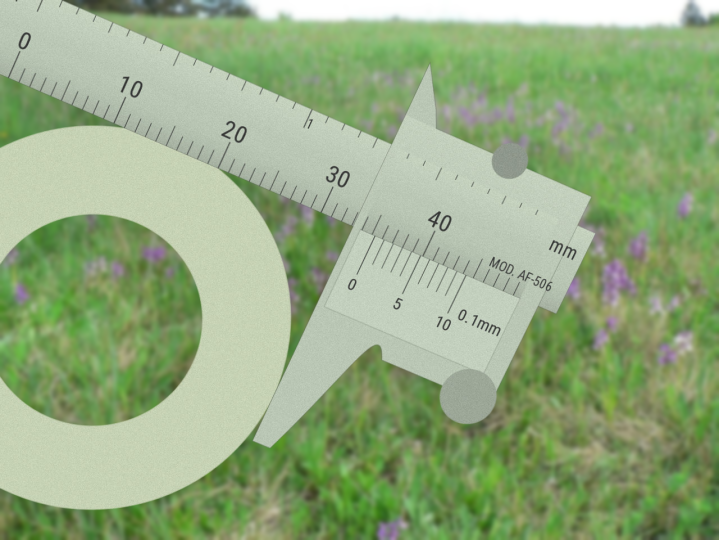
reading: mm 35.3
